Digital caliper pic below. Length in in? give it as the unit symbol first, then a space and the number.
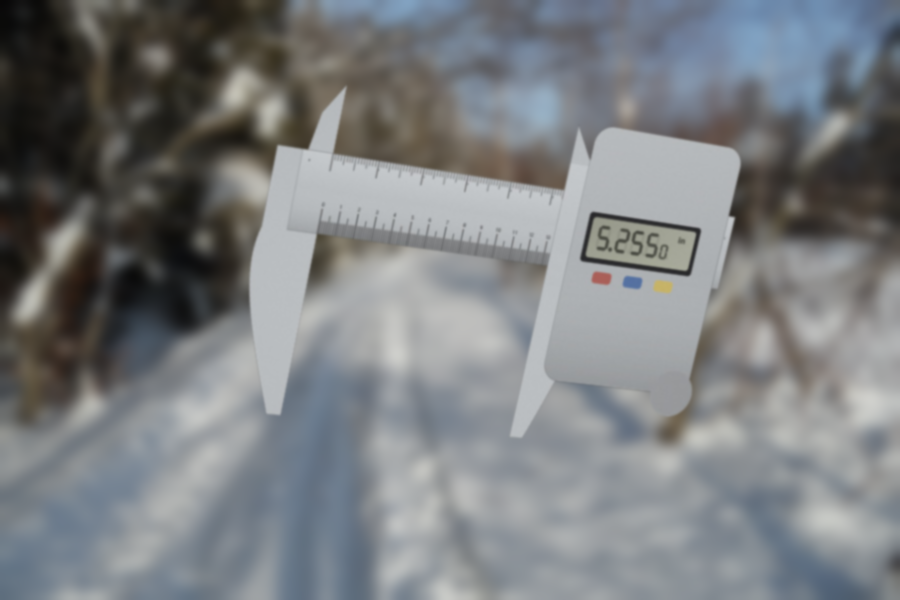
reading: in 5.2550
